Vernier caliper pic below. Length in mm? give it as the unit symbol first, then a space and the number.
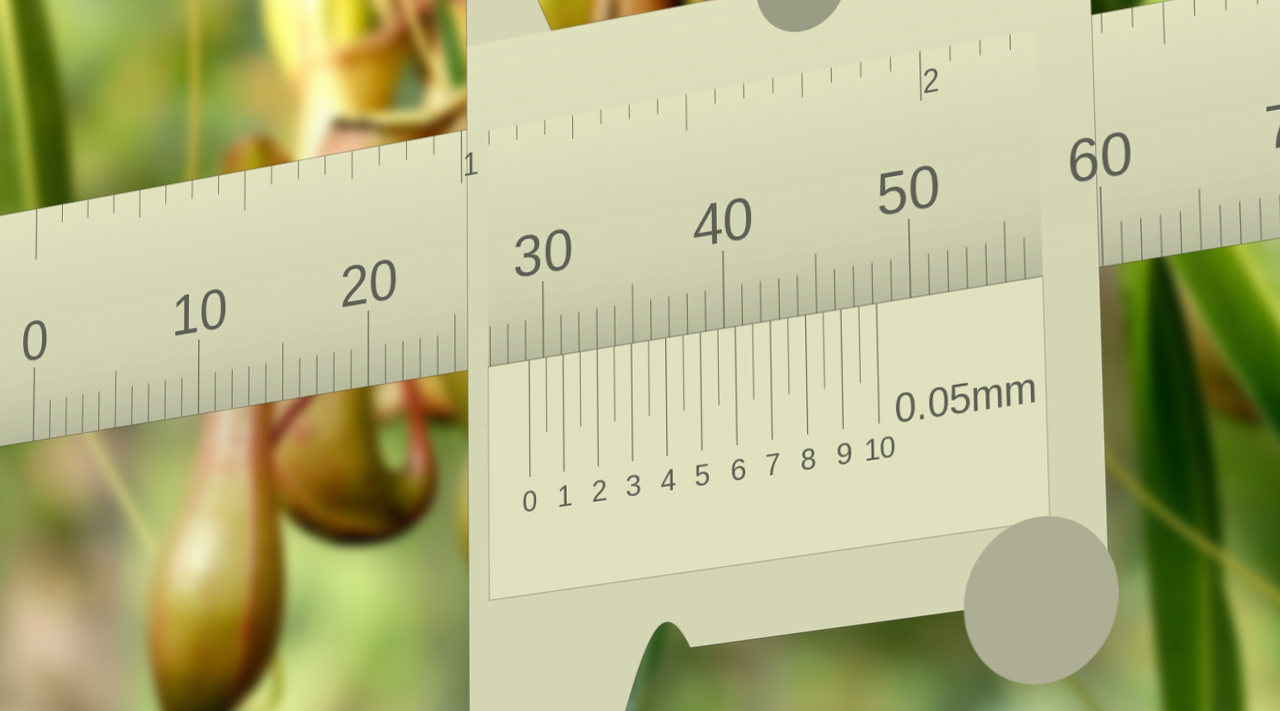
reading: mm 29.2
